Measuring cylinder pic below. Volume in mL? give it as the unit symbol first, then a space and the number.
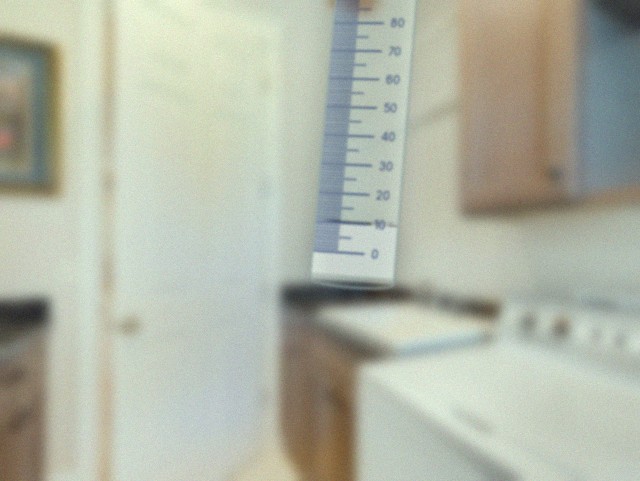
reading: mL 10
